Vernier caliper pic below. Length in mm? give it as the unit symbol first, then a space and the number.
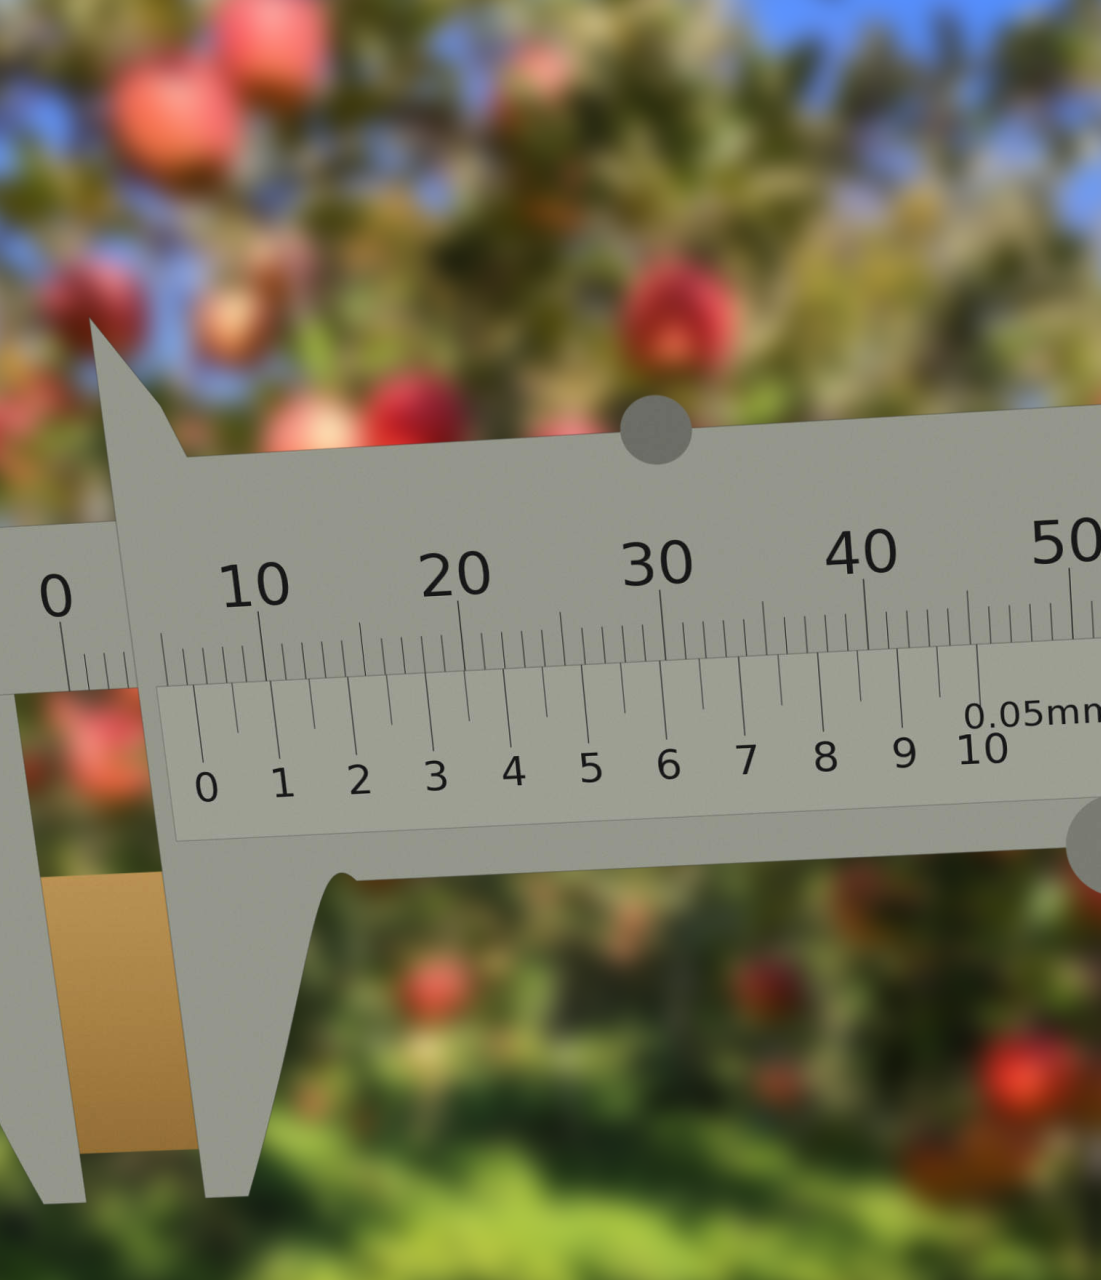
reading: mm 6.3
